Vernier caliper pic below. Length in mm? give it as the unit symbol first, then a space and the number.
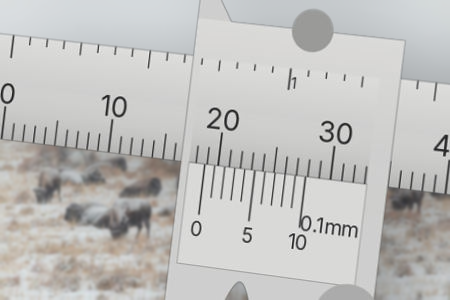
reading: mm 18.8
